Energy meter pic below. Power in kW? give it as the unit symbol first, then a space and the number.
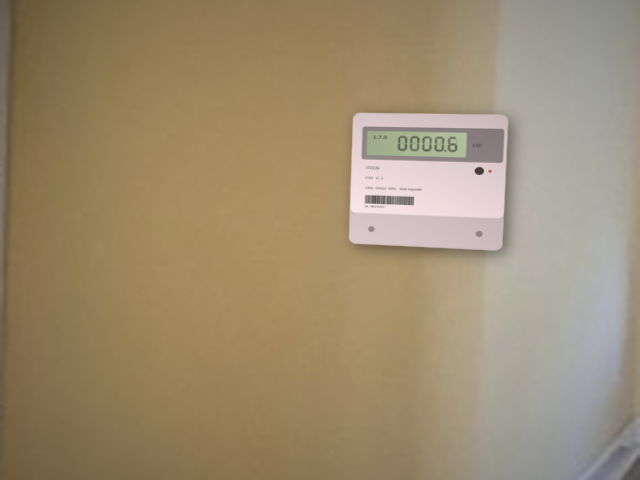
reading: kW 0.6
